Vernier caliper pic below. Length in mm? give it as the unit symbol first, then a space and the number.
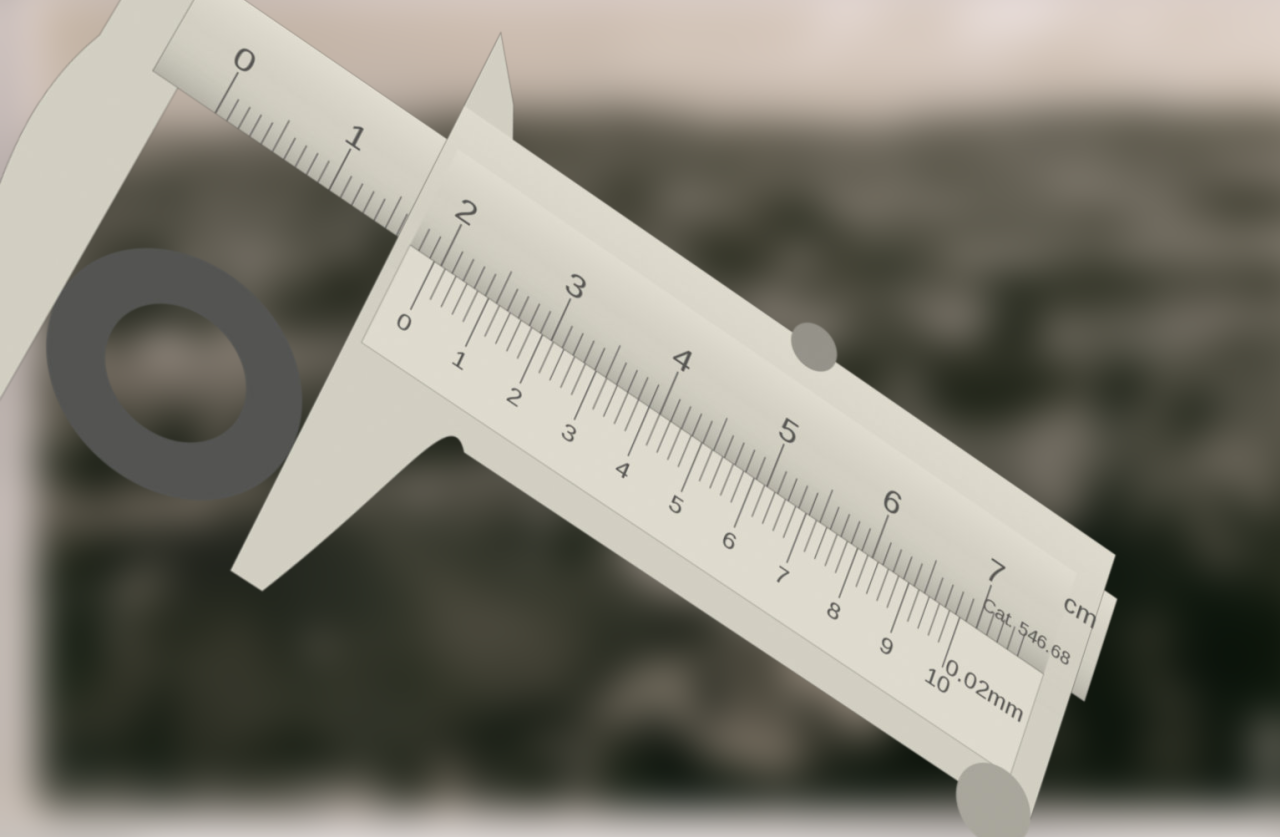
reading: mm 19.4
